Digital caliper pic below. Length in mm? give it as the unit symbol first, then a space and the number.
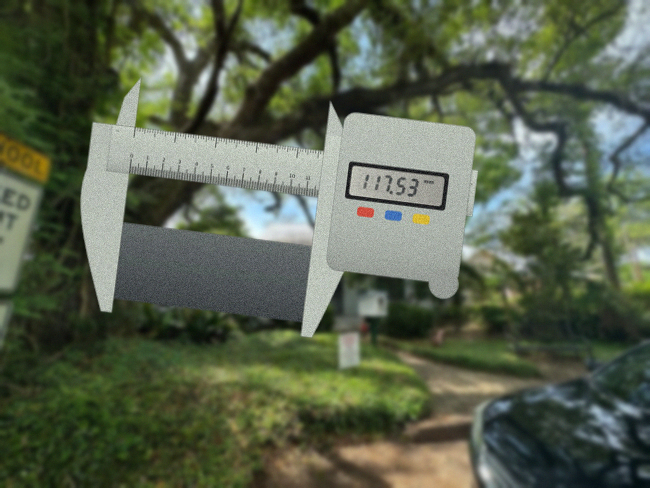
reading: mm 117.53
